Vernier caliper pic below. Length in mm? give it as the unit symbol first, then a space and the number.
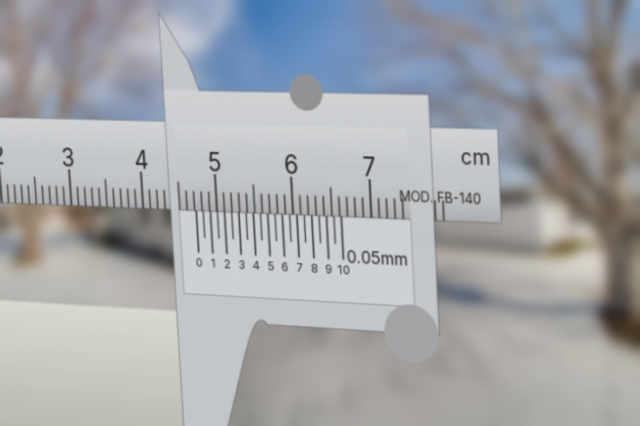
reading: mm 47.2
